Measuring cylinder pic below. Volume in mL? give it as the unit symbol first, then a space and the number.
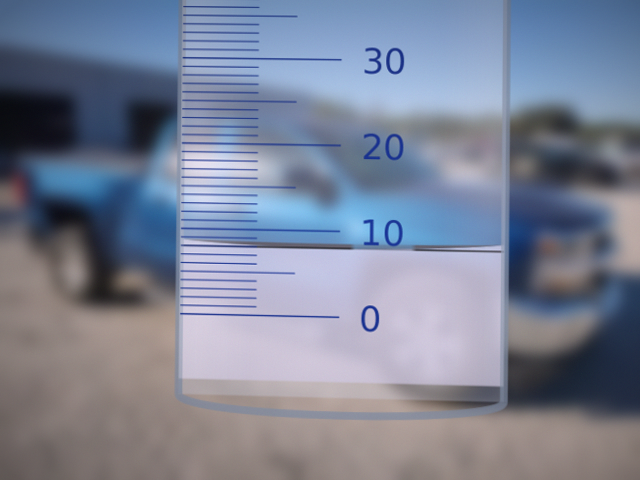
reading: mL 8
